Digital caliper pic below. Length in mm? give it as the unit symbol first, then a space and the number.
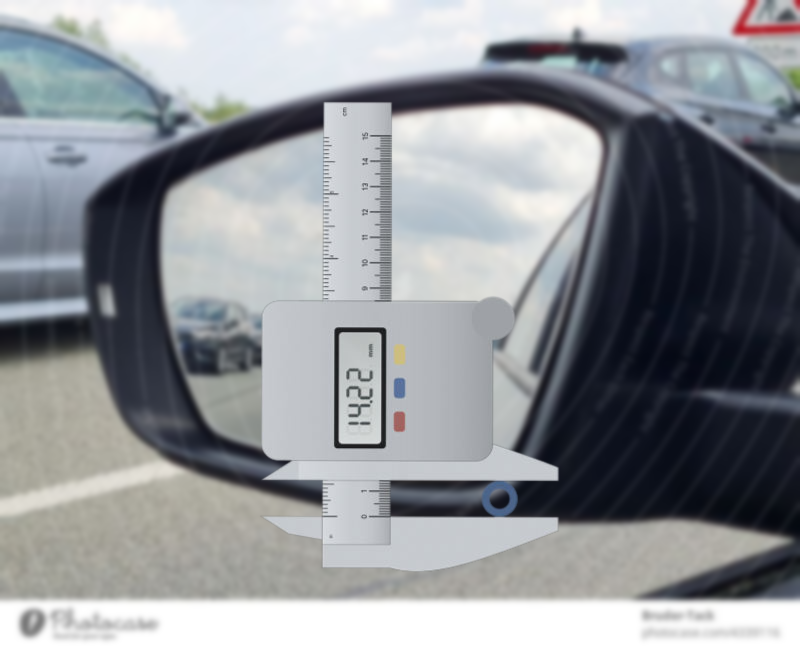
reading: mm 14.22
